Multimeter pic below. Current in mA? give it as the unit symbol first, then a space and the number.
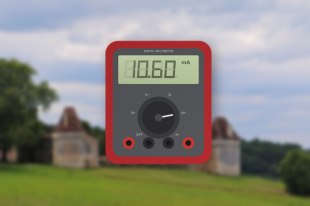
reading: mA 10.60
